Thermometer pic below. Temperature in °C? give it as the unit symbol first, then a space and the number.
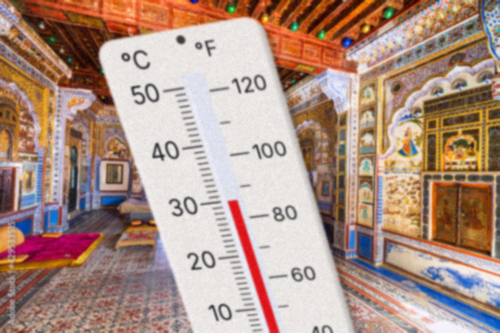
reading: °C 30
